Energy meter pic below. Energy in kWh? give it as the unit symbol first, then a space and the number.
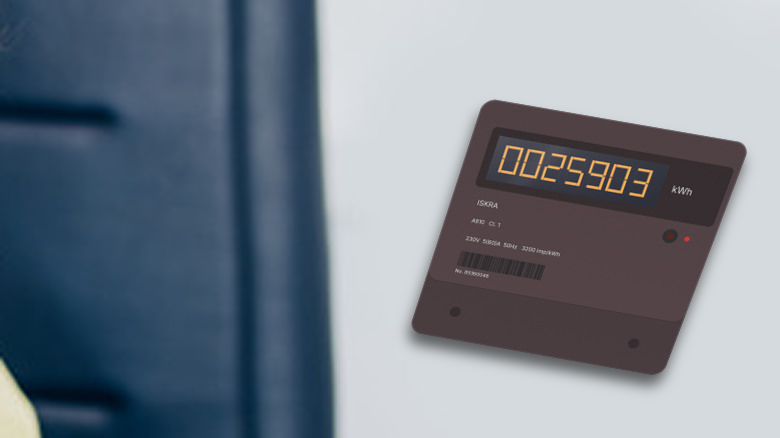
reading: kWh 25903
